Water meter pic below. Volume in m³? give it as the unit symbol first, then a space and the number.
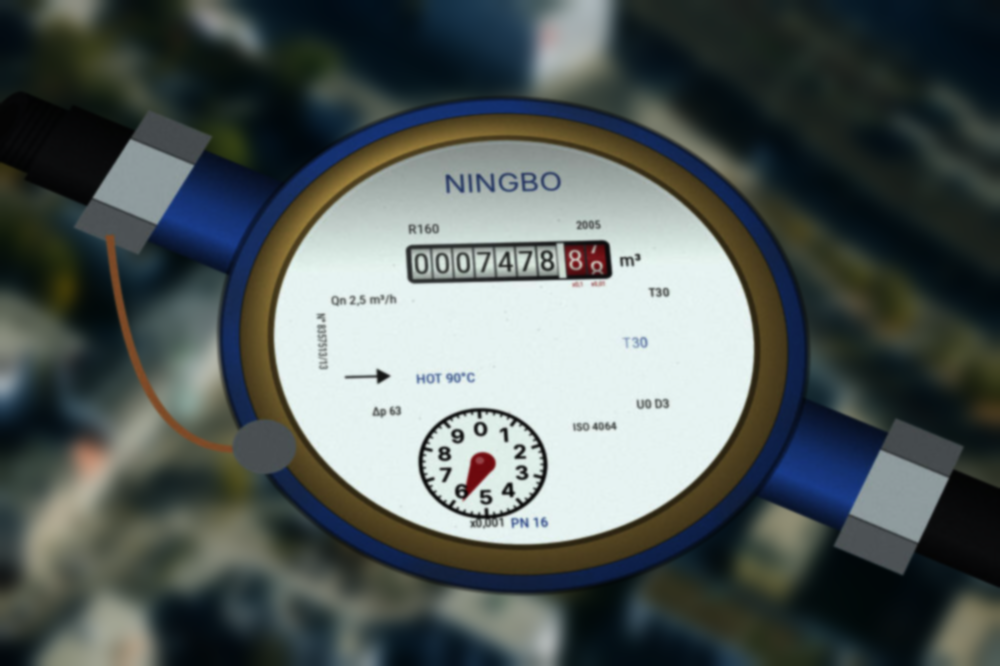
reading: m³ 7478.875
